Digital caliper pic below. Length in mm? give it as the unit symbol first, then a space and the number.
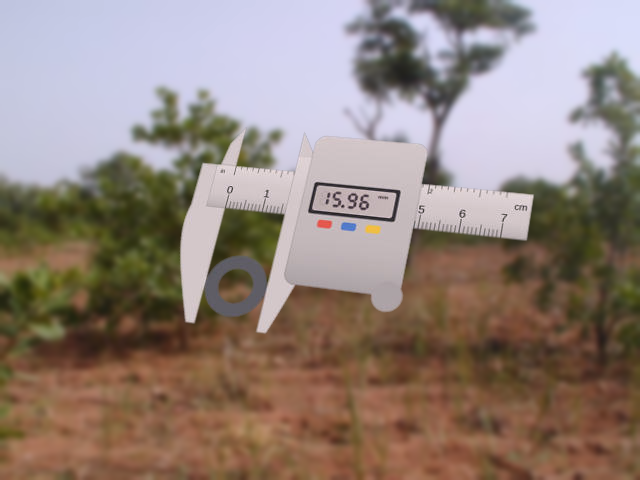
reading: mm 15.96
